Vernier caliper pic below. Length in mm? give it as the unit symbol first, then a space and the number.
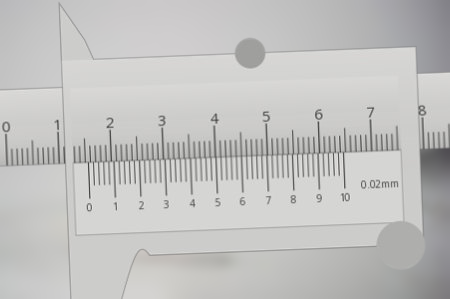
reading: mm 15.6
